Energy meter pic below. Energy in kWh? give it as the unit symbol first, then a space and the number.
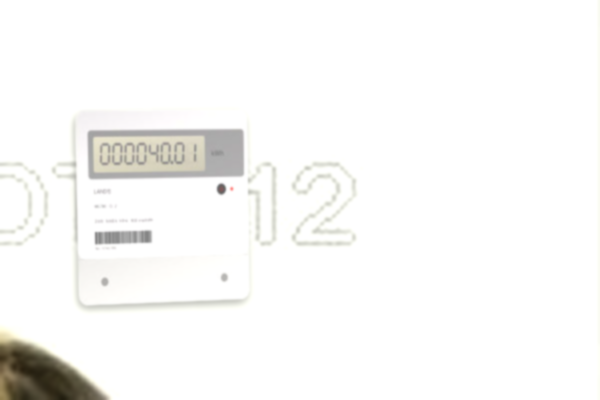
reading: kWh 40.01
